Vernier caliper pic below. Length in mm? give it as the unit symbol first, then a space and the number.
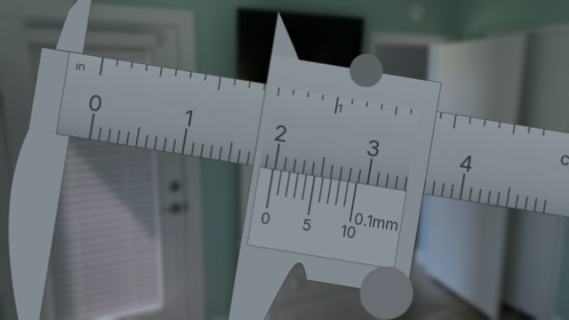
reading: mm 19.8
